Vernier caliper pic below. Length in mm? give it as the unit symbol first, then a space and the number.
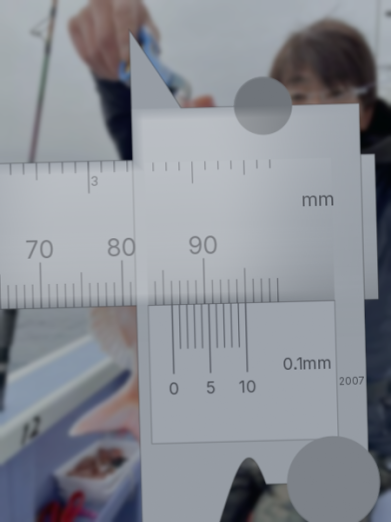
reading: mm 86.0
